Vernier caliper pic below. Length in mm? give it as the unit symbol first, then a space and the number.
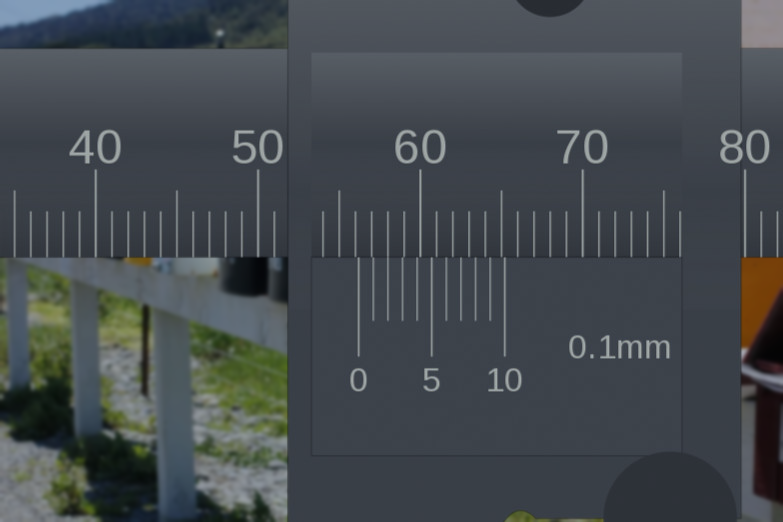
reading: mm 56.2
